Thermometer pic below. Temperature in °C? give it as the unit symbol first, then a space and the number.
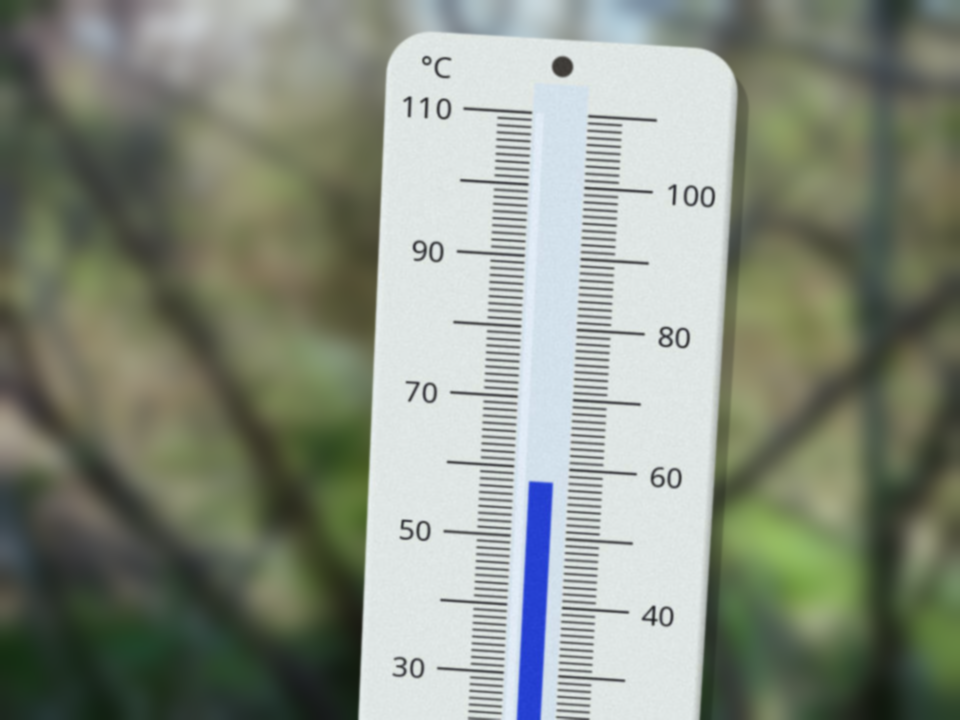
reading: °C 58
